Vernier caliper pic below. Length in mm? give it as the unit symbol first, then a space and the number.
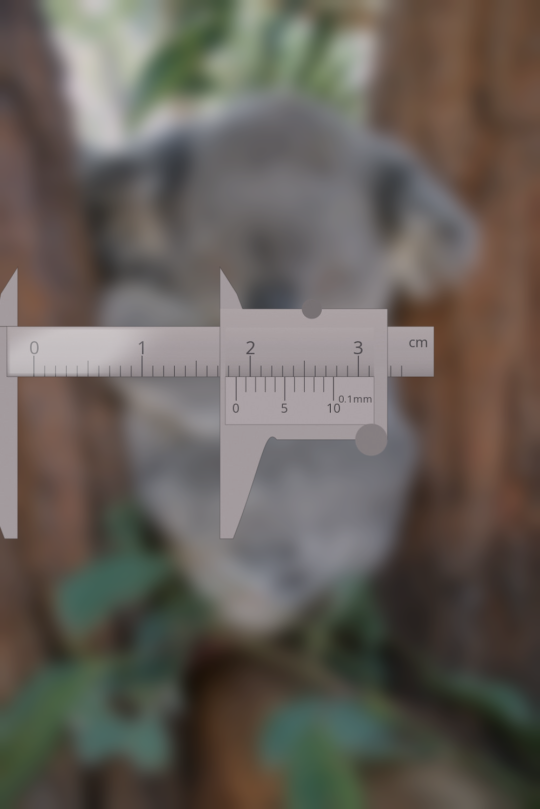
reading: mm 18.7
